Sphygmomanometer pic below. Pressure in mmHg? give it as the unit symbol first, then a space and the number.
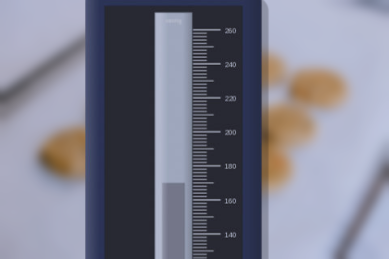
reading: mmHg 170
